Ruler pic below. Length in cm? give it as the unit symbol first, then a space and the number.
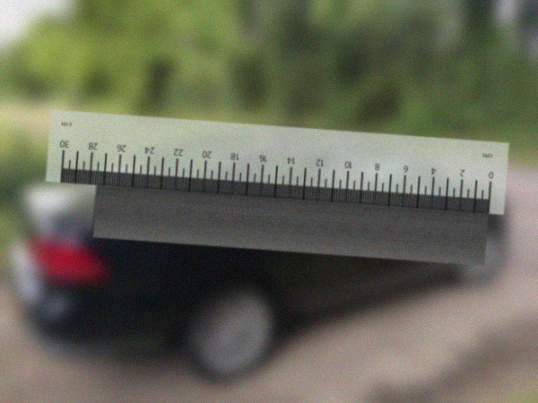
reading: cm 27.5
